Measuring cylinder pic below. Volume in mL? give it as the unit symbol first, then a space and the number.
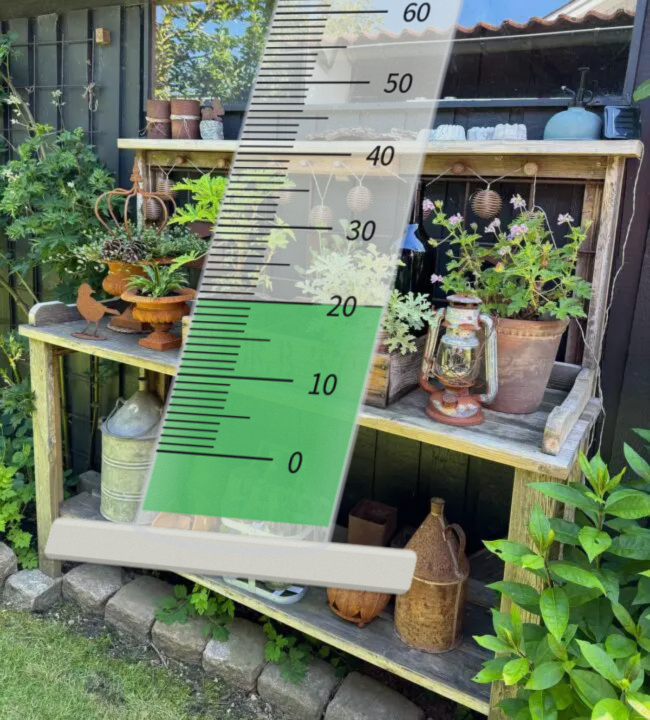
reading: mL 20
